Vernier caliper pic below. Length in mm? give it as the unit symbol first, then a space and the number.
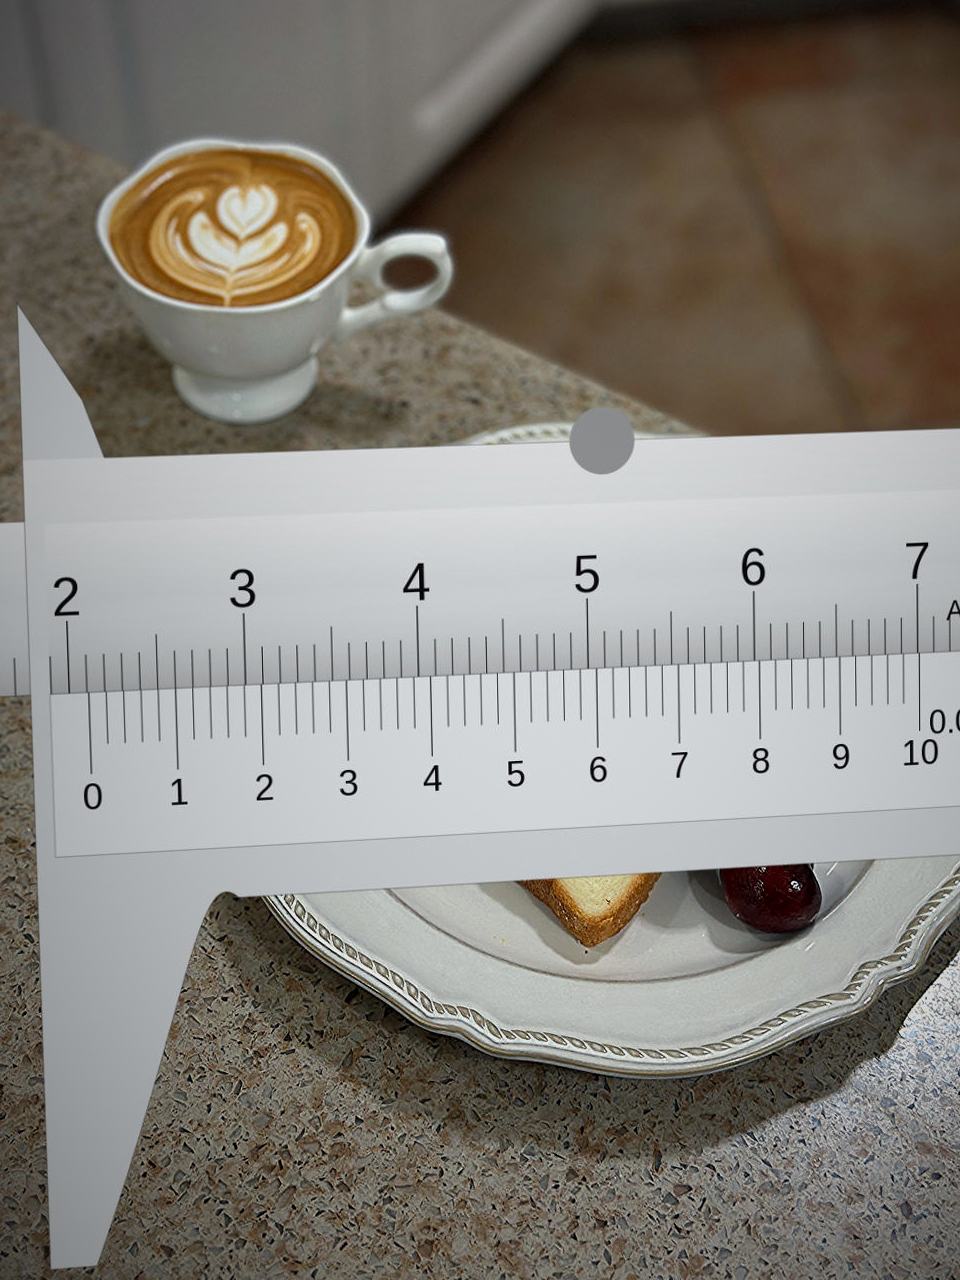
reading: mm 21.1
